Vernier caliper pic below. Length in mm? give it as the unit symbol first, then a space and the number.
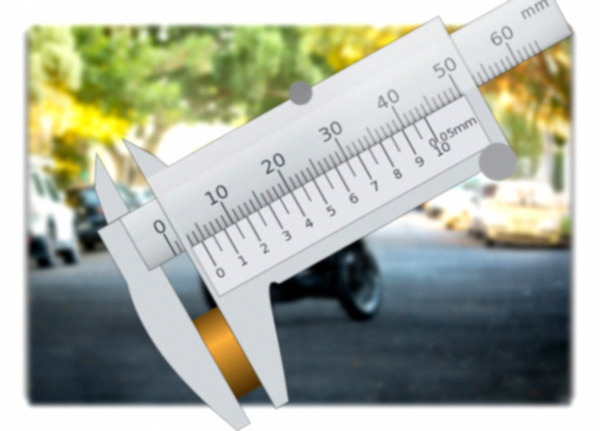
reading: mm 4.5
